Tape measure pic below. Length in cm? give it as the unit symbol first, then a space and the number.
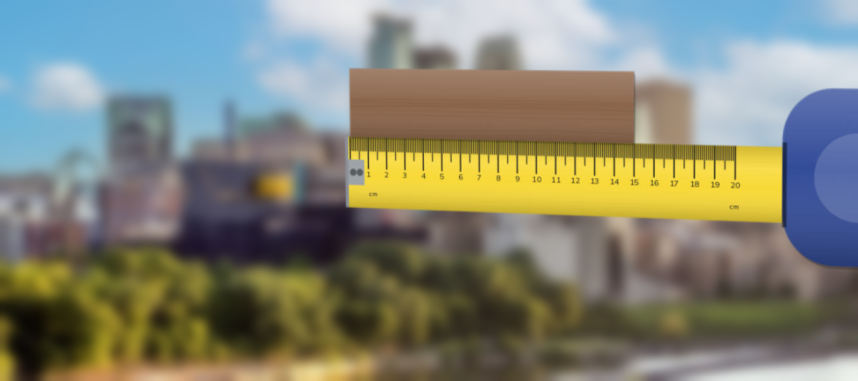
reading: cm 15
